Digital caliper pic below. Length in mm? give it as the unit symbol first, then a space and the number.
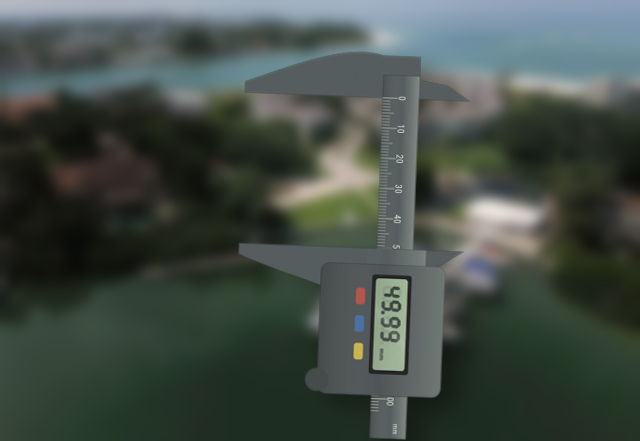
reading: mm 49.99
